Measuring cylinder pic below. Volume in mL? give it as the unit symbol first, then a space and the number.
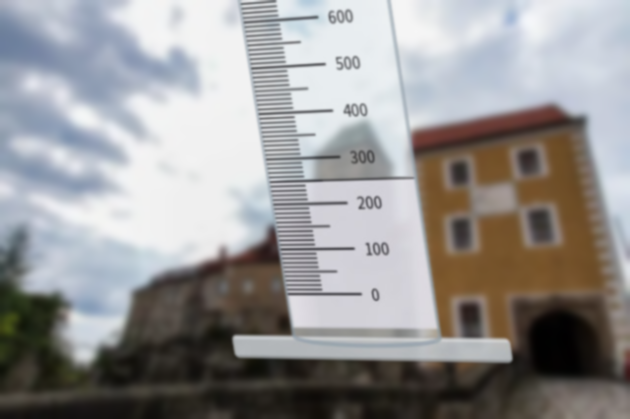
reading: mL 250
